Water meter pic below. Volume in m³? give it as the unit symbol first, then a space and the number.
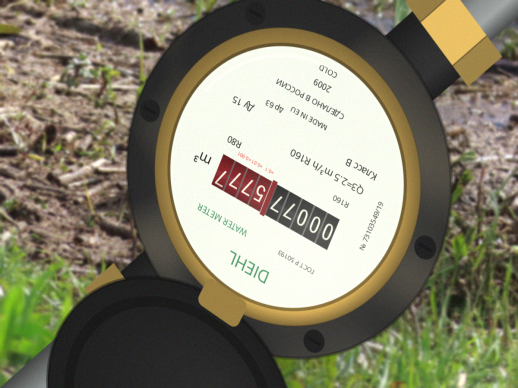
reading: m³ 77.5777
